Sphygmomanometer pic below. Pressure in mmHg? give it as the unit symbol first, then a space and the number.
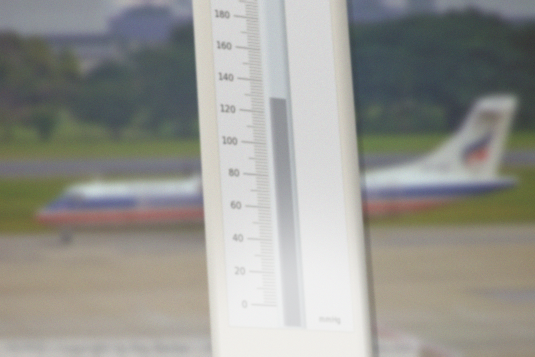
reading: mmHg 130
